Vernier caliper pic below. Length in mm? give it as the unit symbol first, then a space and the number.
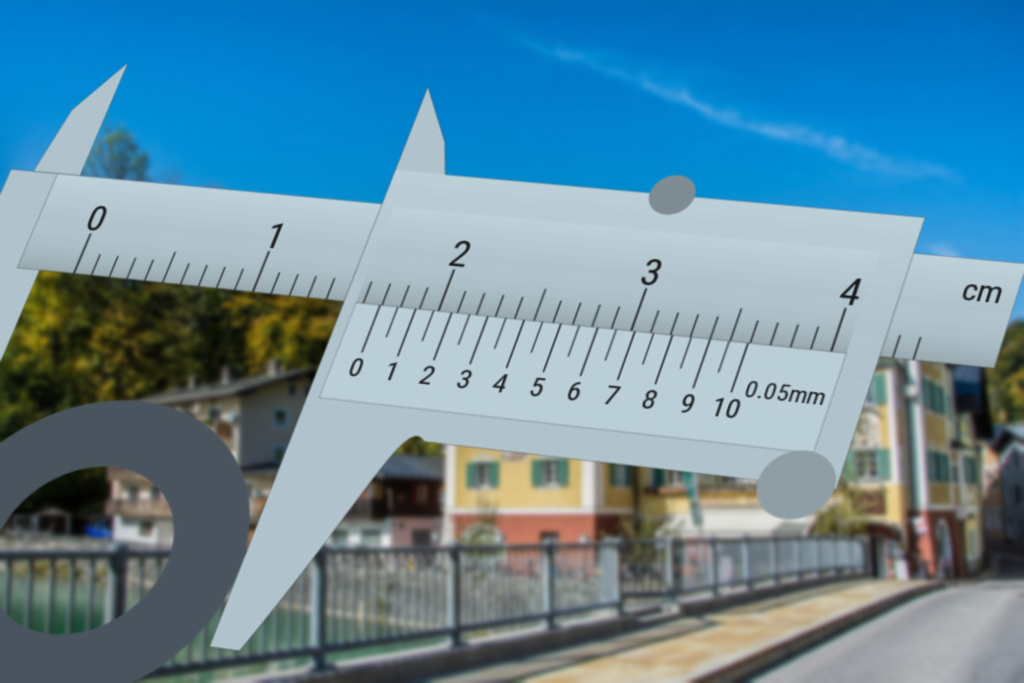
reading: mm 16.9
